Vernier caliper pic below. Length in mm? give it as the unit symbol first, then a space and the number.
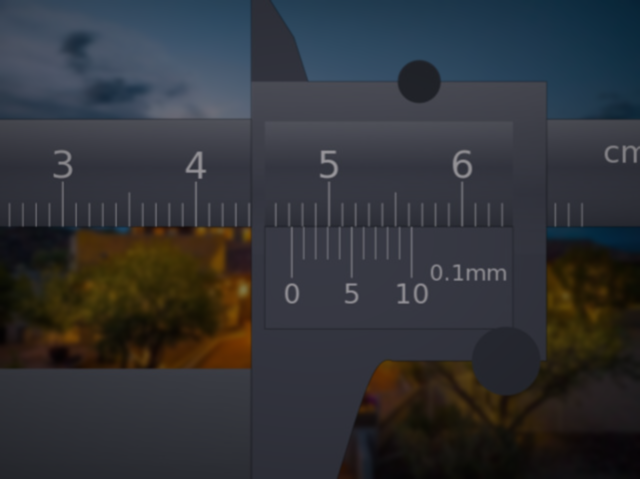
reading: mm 47.2
